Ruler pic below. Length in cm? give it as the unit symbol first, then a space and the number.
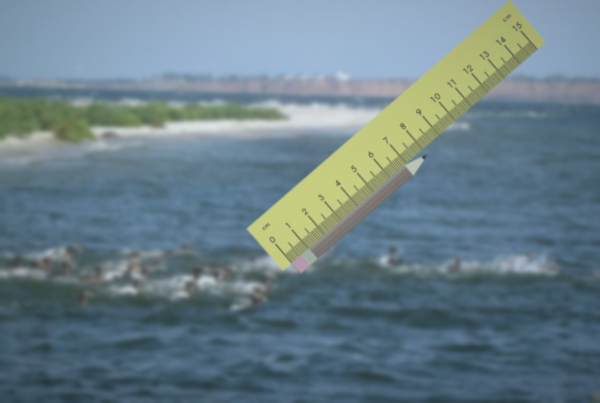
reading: cm 8
